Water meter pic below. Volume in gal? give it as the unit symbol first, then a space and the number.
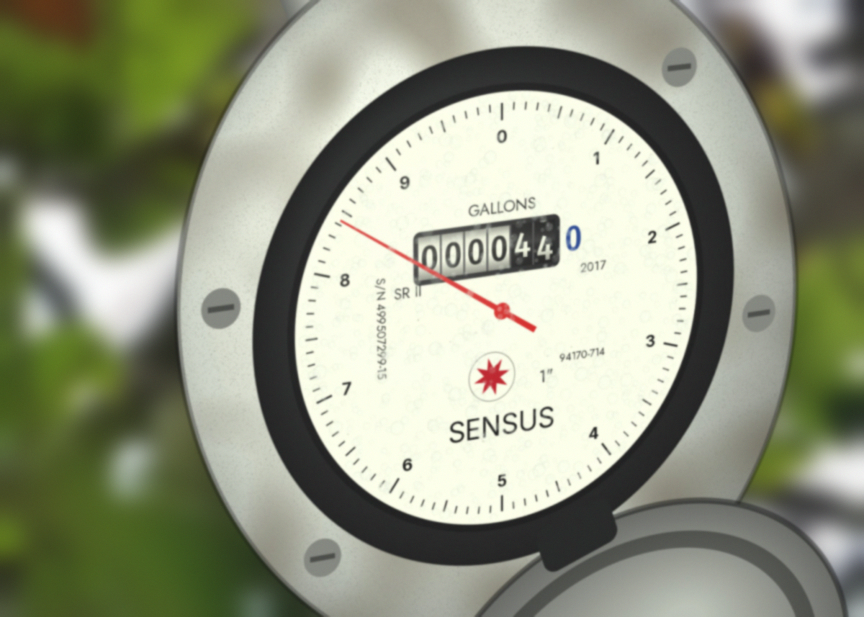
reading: gal 438.4
